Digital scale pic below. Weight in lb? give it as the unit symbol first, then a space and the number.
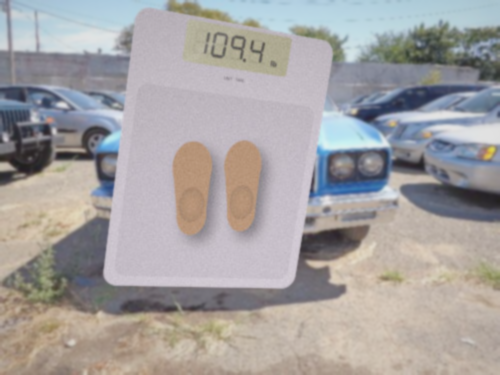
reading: lb 109.4
